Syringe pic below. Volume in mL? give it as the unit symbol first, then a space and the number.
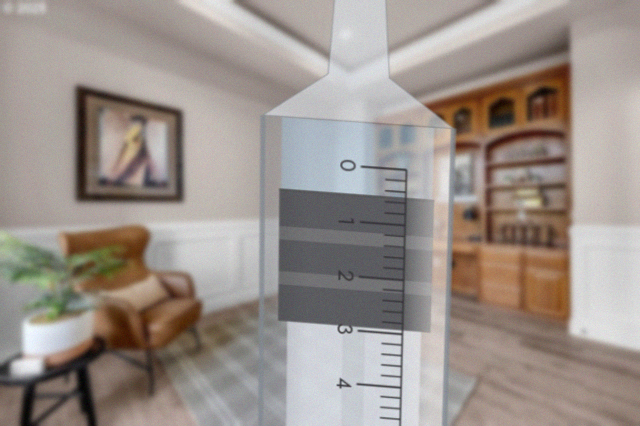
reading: mL 0.5
